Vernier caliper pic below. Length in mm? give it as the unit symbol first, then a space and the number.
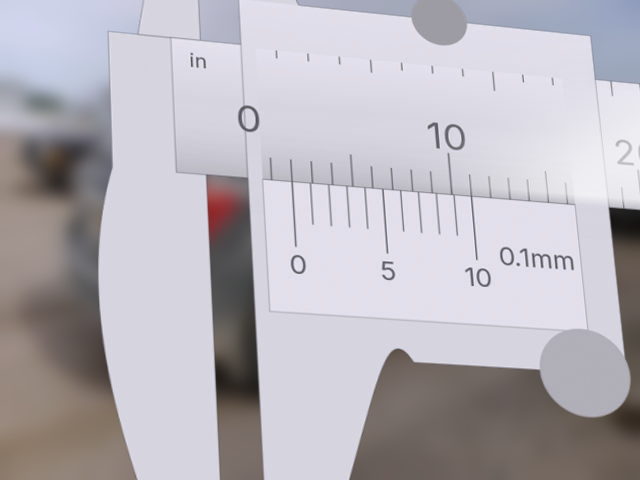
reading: mm 2.0
